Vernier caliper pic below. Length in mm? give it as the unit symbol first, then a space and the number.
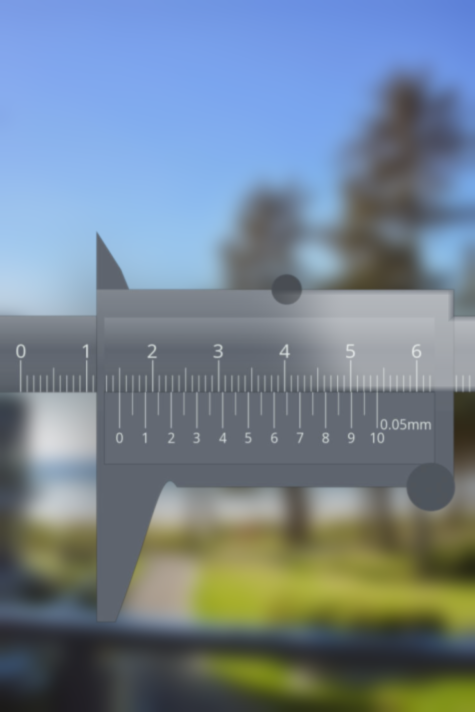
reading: mm 15.0
